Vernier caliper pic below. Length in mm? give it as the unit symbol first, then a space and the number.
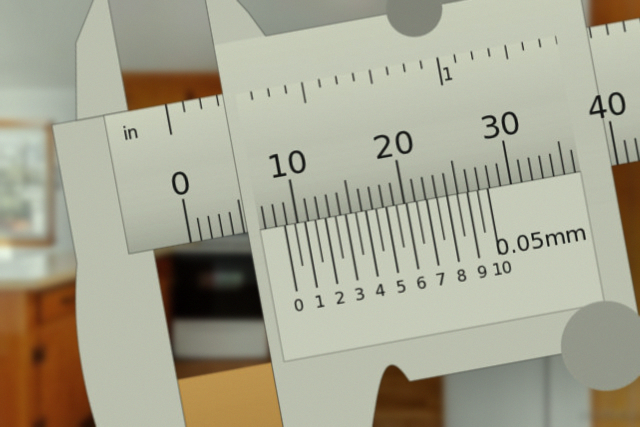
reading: mm 8.8
